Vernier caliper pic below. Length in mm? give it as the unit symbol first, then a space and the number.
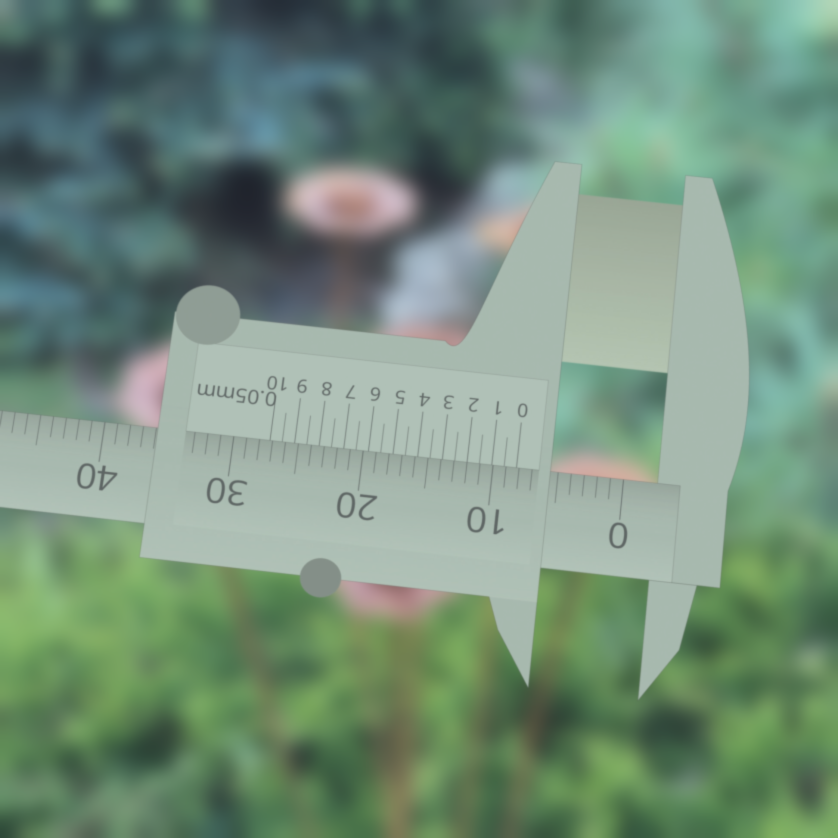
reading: mm 8.2
